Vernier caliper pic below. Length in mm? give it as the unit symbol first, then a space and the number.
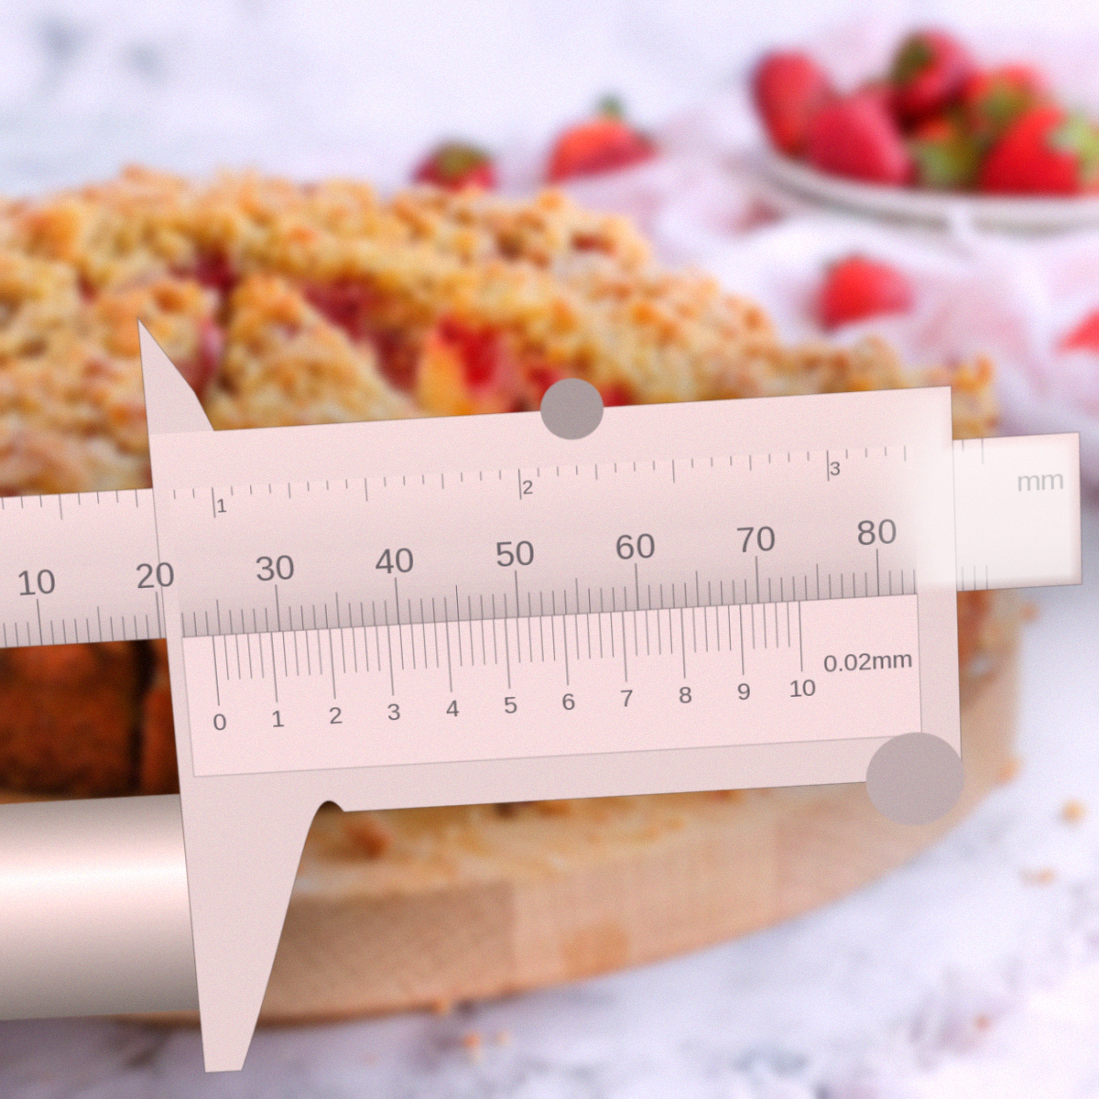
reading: mm 24.4
